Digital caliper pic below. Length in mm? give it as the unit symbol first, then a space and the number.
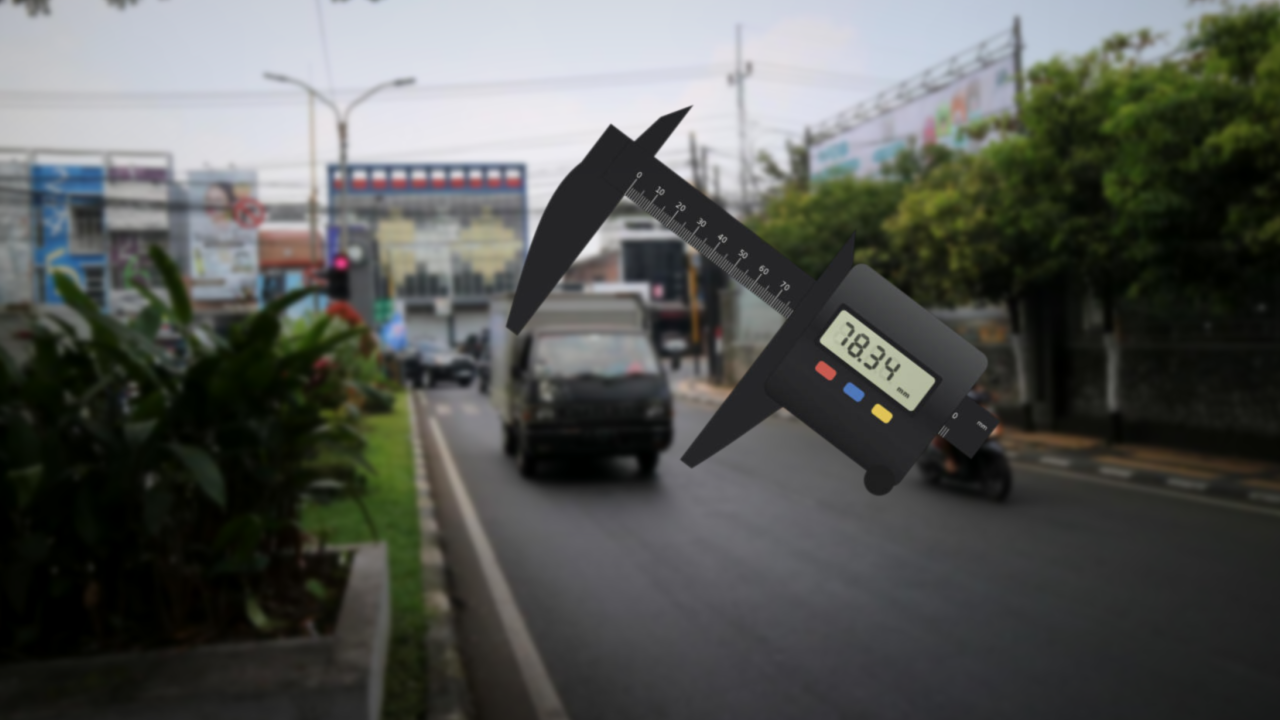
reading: mm 78.34
